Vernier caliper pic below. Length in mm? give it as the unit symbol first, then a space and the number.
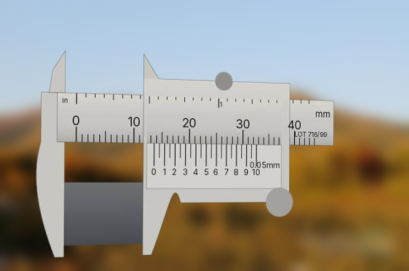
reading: mm 13.6
